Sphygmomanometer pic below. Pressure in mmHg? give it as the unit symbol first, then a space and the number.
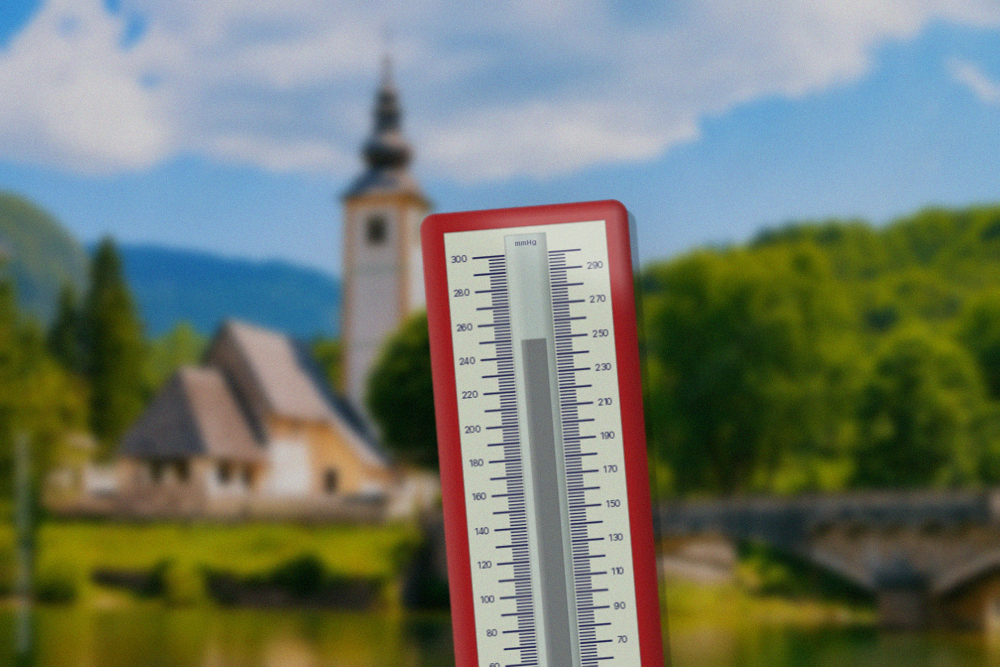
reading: mmHg 250
